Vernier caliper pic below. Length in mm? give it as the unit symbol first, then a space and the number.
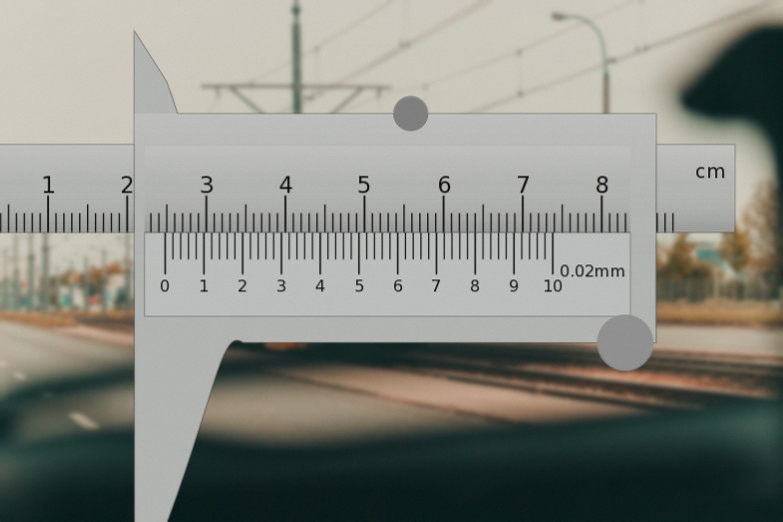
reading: mm 24.8
